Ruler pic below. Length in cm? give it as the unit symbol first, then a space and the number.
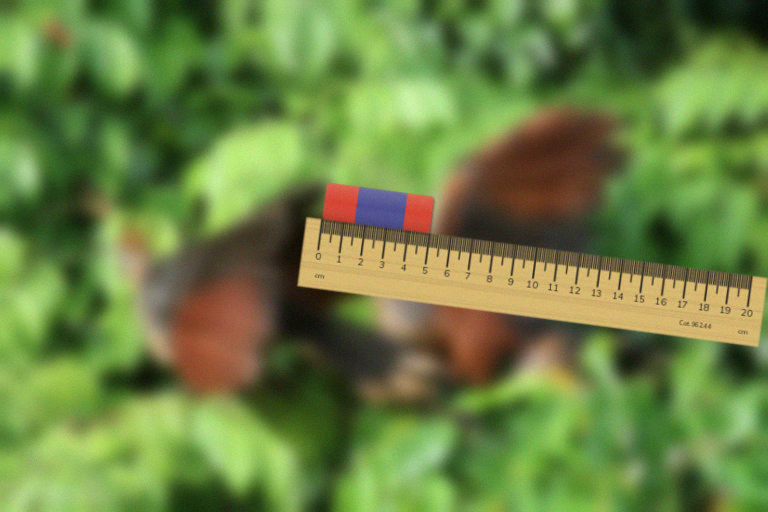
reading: cm 5
